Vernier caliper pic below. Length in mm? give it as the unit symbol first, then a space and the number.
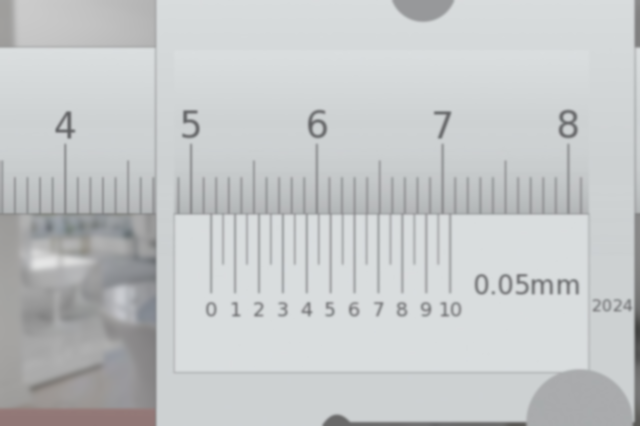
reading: mm 51.6
